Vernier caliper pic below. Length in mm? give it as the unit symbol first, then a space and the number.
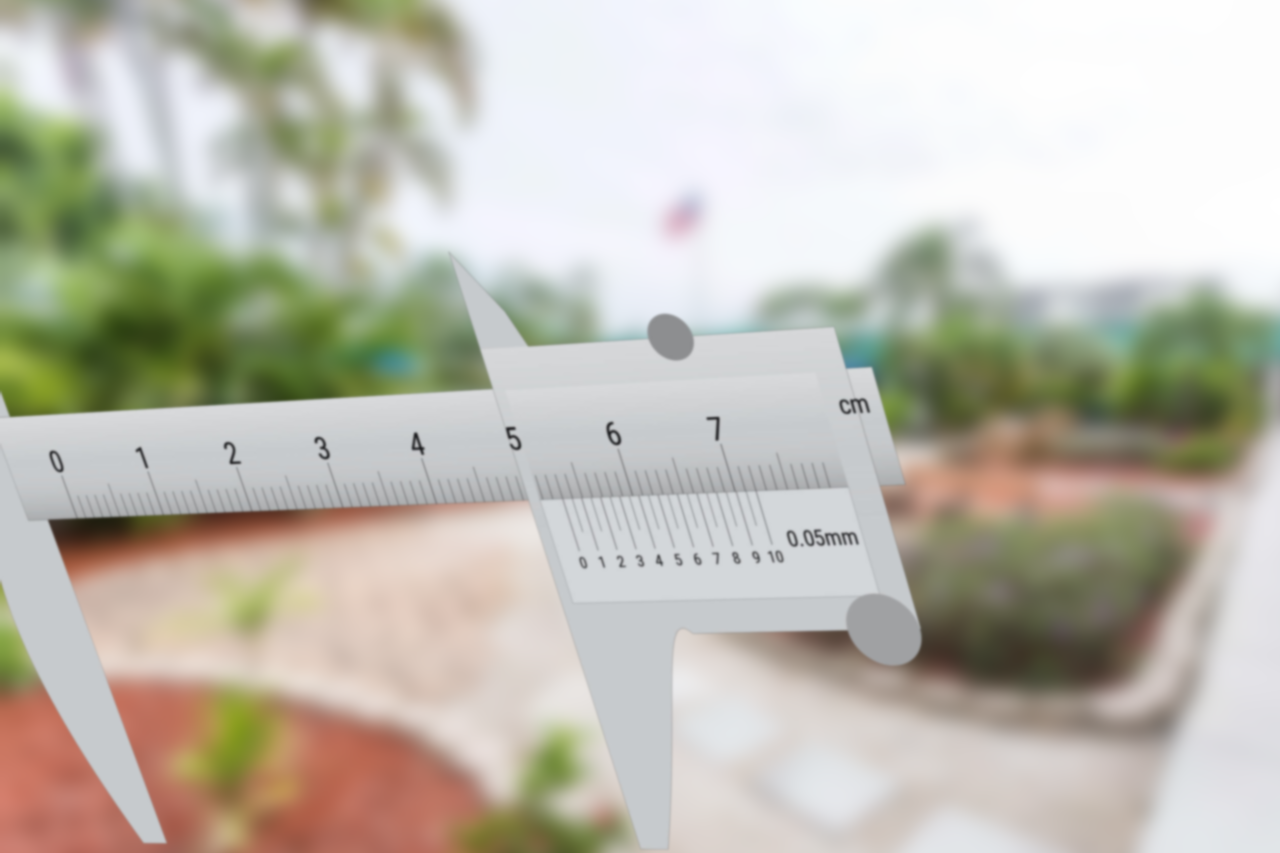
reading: mm 53.0
